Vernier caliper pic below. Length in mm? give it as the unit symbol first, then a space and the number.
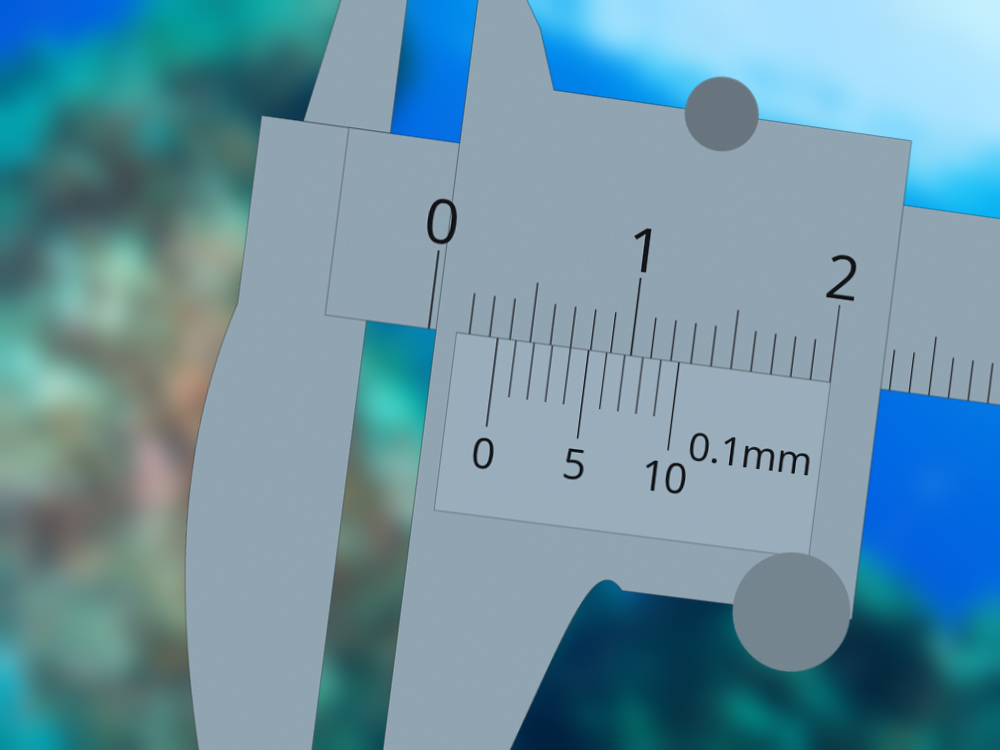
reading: mm 3.4
